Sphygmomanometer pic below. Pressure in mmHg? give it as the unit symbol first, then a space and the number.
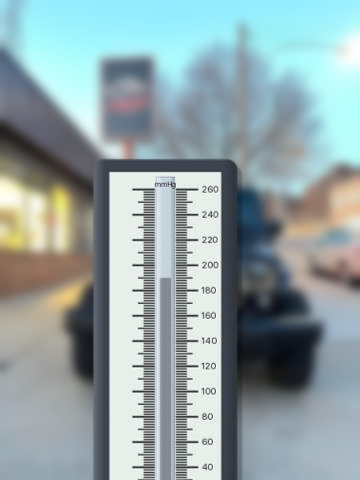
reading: mmHg 190
